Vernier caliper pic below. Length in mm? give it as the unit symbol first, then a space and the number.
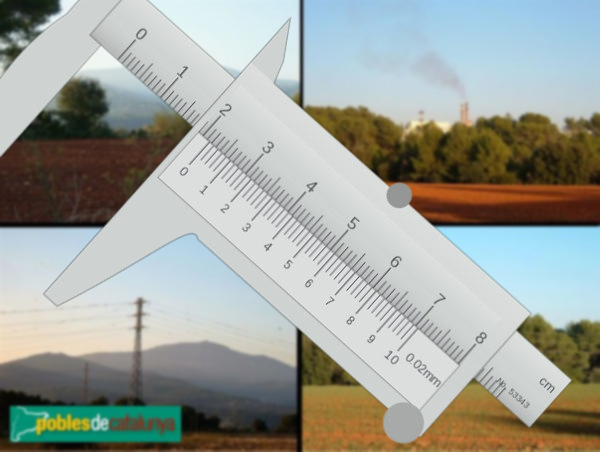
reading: mm 21.6
